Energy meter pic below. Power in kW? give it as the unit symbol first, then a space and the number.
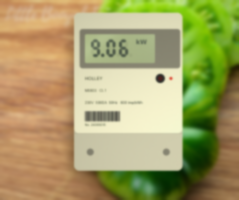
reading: kW 9.06
